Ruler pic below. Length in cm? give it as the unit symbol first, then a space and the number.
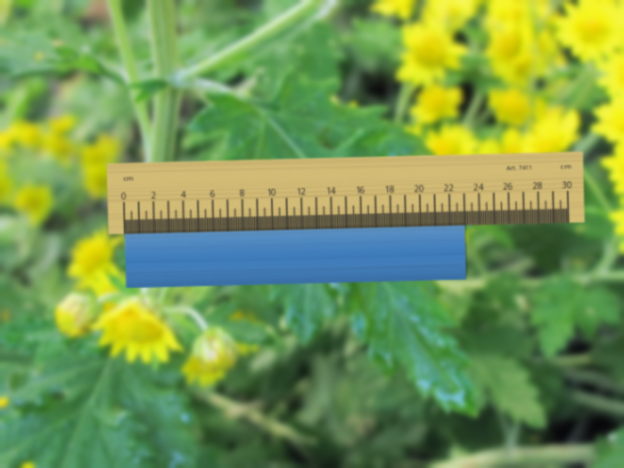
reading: cm 23
